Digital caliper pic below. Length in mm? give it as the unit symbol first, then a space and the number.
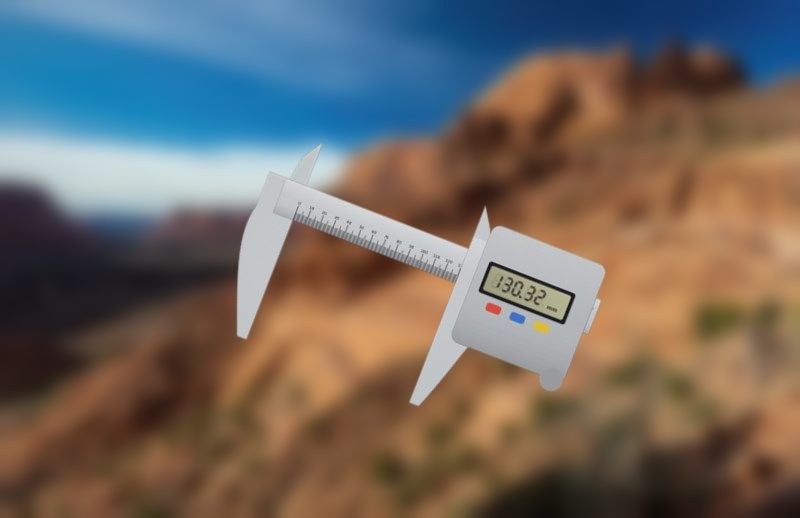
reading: mm 130.32
